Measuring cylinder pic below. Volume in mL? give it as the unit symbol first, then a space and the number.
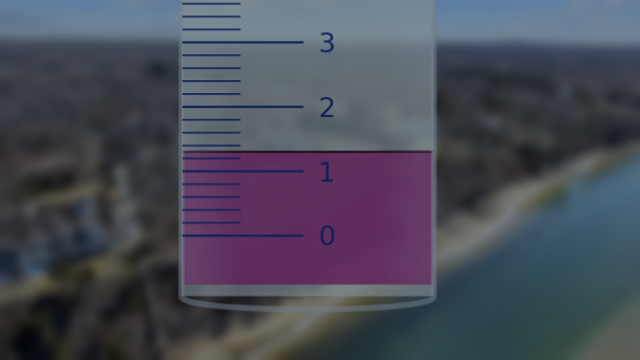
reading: mL 1.3
